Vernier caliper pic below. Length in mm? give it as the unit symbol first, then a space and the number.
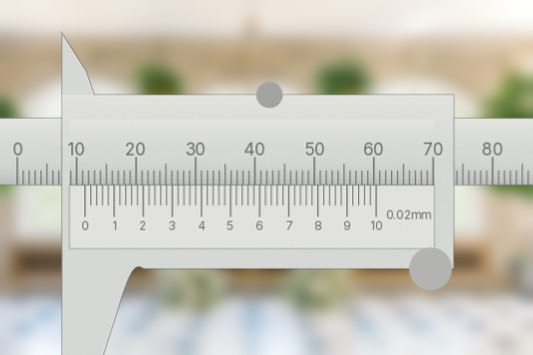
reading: mm 11.4
